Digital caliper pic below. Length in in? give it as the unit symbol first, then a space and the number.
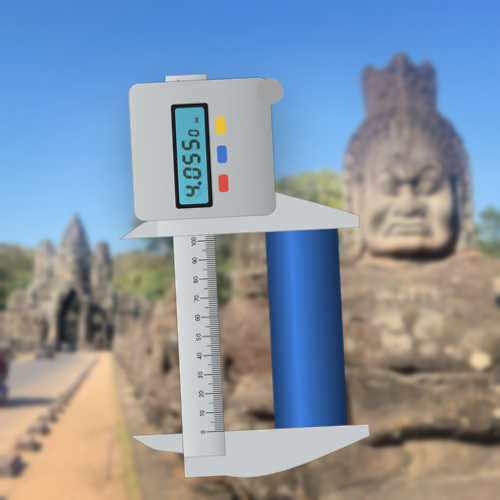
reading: in 4.0550
